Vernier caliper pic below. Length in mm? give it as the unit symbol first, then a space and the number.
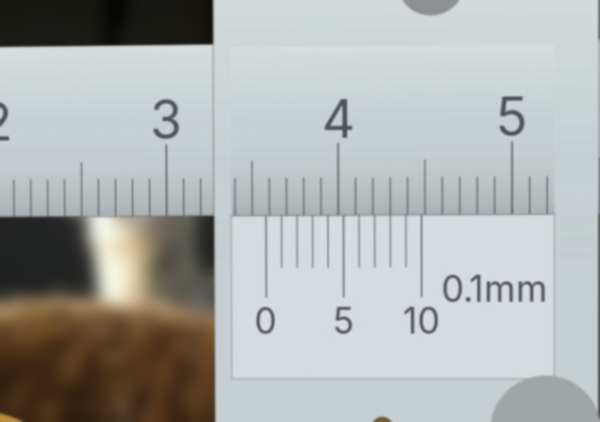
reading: mm 35.8
